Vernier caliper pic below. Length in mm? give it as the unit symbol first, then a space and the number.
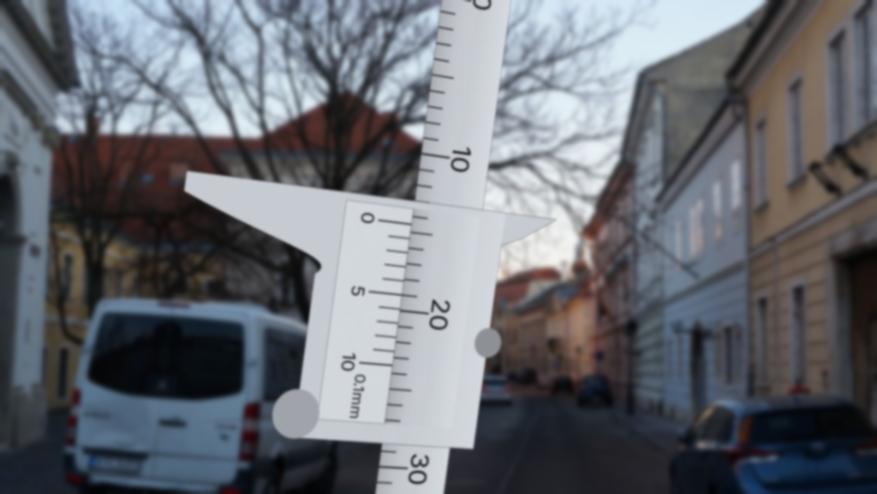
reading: mm 14.5
